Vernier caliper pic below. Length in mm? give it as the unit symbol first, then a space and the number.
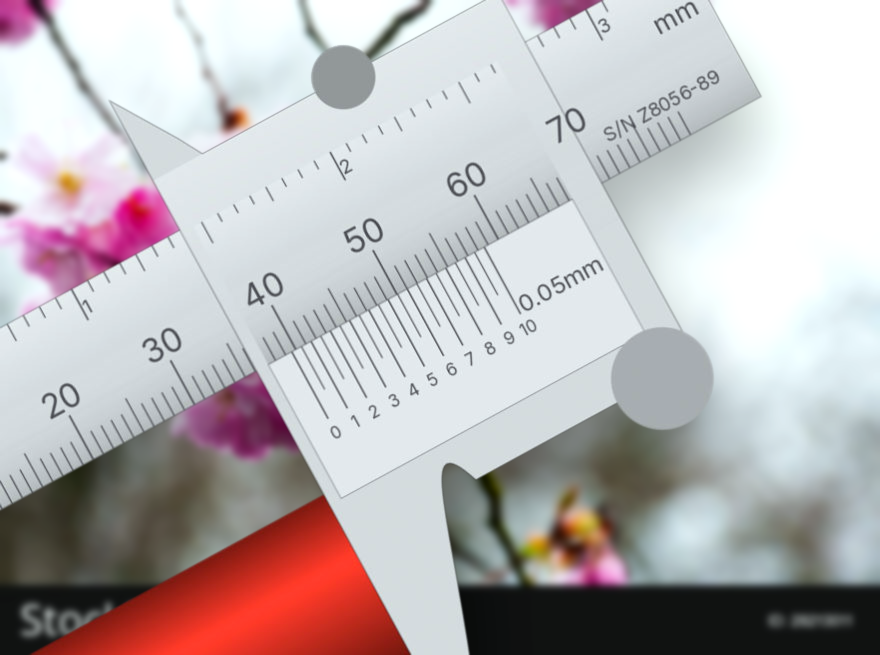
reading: mm 39.6
